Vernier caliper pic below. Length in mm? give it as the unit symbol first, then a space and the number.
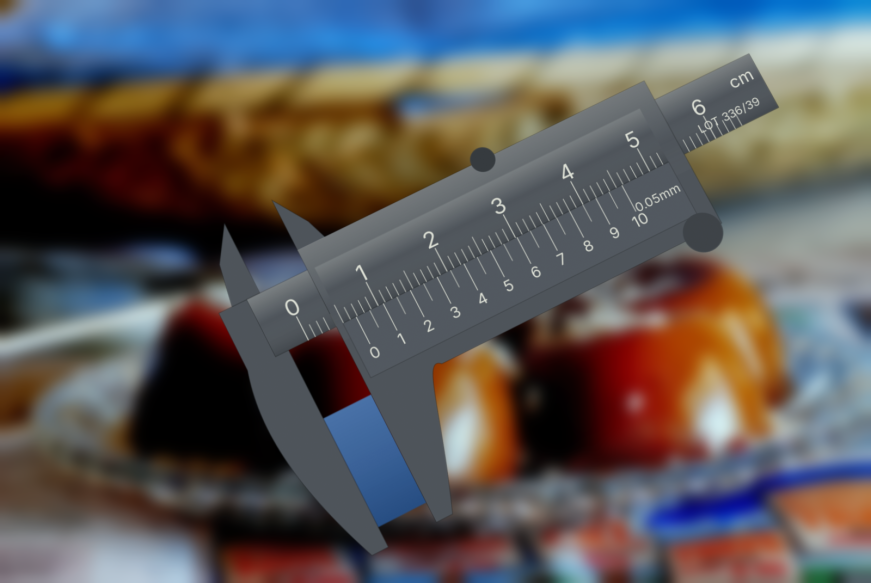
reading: mm 6.8
